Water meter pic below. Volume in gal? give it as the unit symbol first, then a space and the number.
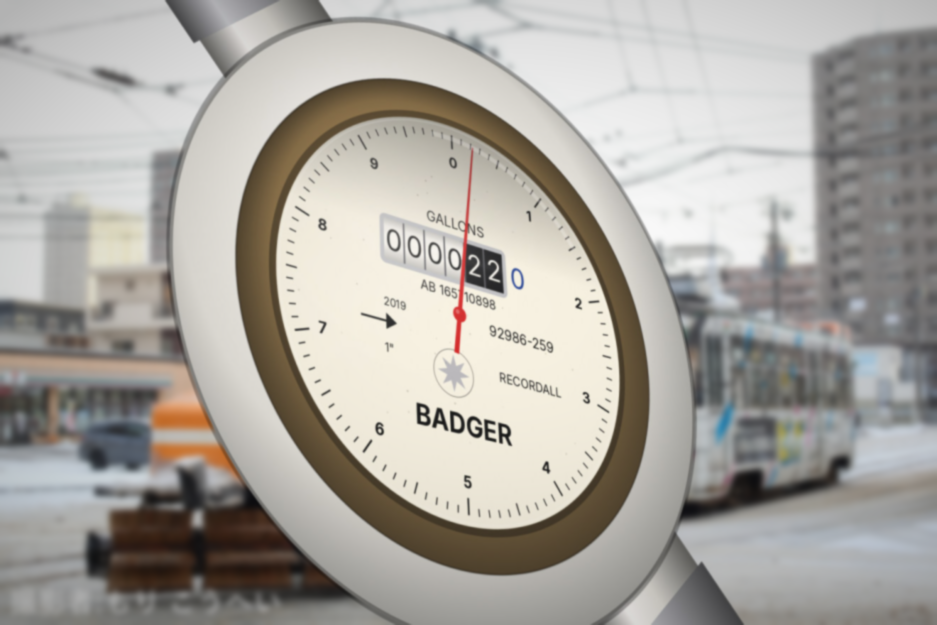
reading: gal 220.2
